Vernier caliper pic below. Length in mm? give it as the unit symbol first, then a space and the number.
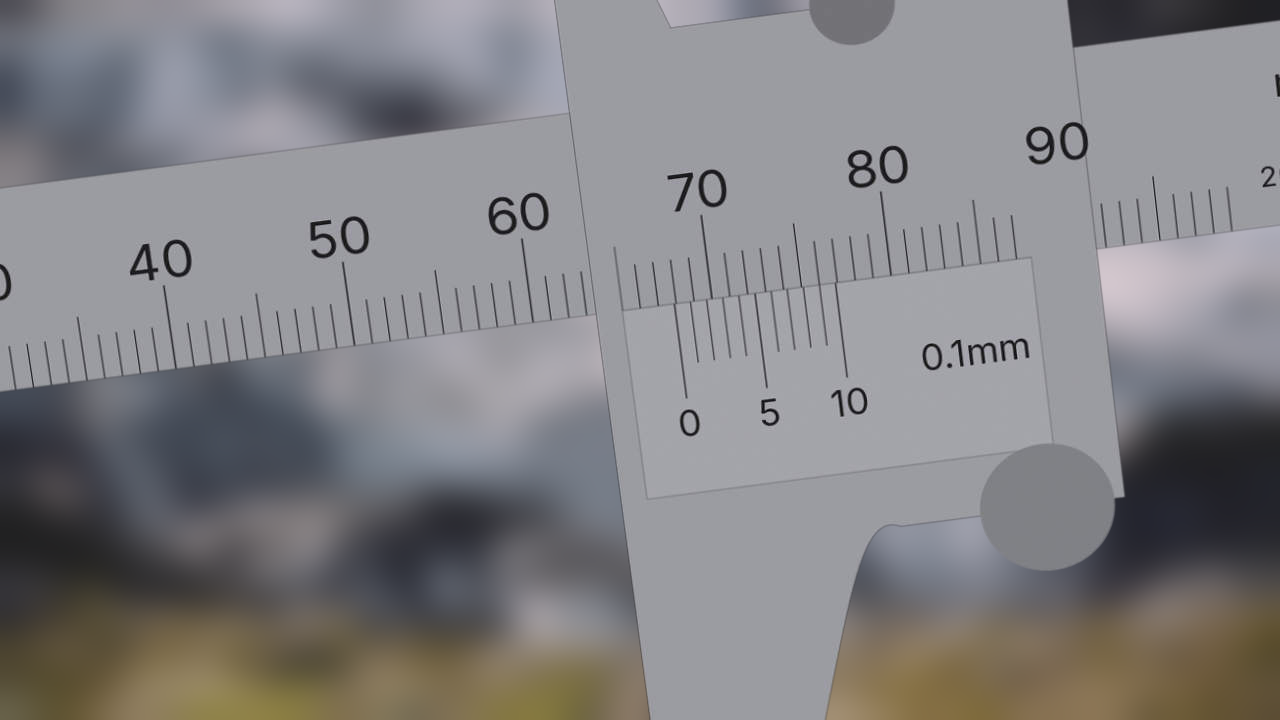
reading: mm 67.9
